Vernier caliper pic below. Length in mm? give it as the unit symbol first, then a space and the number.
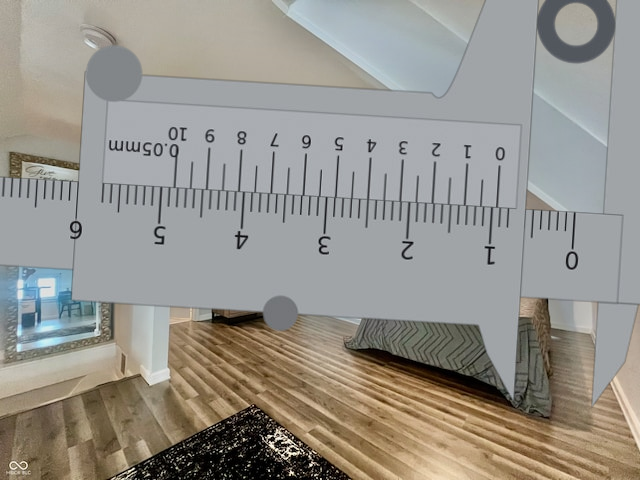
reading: mm 9.4
